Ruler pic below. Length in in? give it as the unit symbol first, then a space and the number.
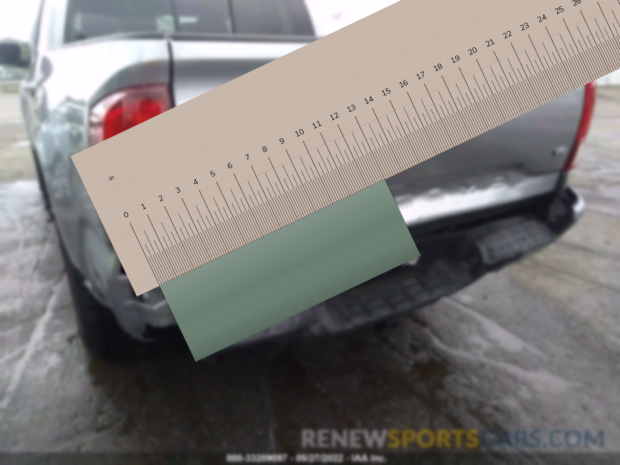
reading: in 13
